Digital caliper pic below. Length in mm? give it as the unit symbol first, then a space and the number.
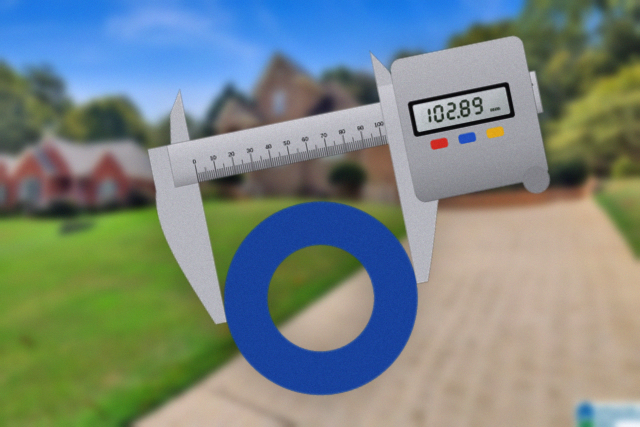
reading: mm 102.89
